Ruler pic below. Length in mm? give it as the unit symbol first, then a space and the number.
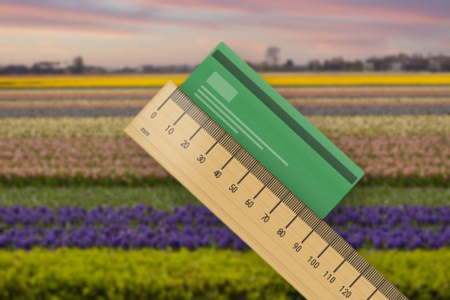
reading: mm 90
